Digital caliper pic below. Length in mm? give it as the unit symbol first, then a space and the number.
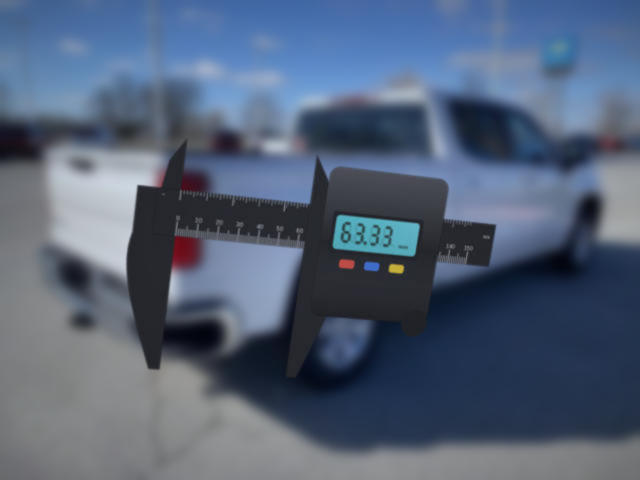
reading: mm 63.33
